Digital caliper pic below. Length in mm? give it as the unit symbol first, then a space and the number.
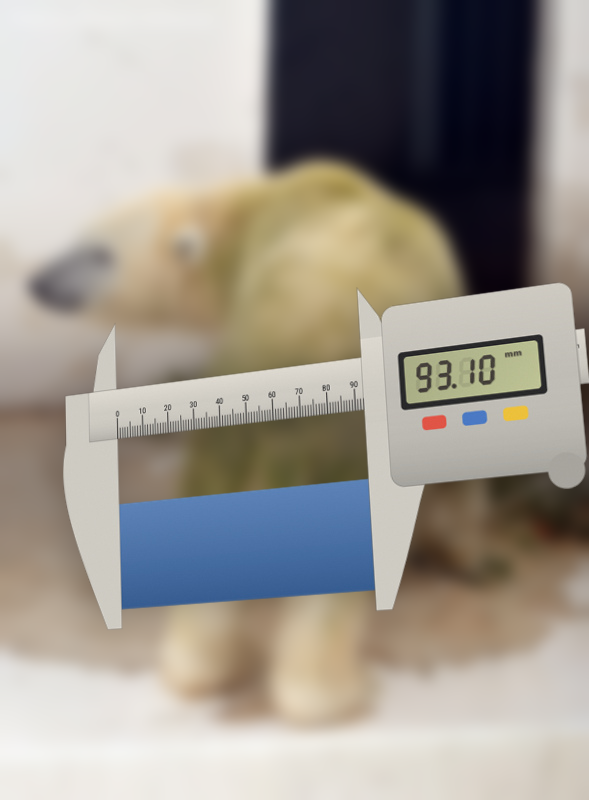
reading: mm 93.10
